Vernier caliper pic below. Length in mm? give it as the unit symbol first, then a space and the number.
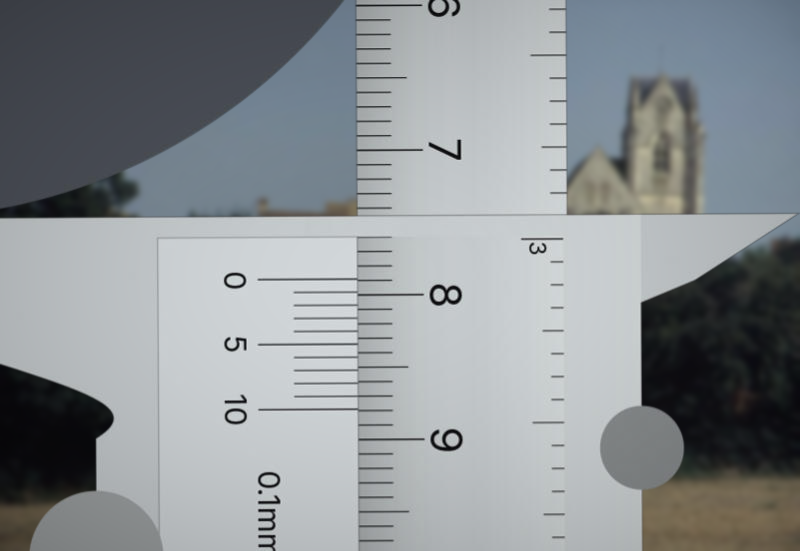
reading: mm 78.9
